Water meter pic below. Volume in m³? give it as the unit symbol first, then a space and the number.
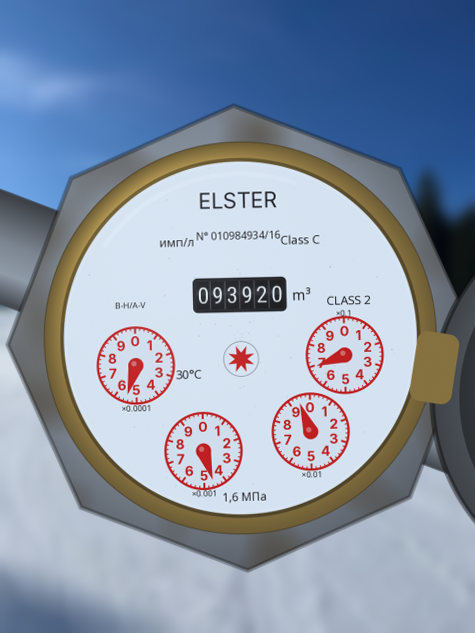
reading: m³ 93920.6945
